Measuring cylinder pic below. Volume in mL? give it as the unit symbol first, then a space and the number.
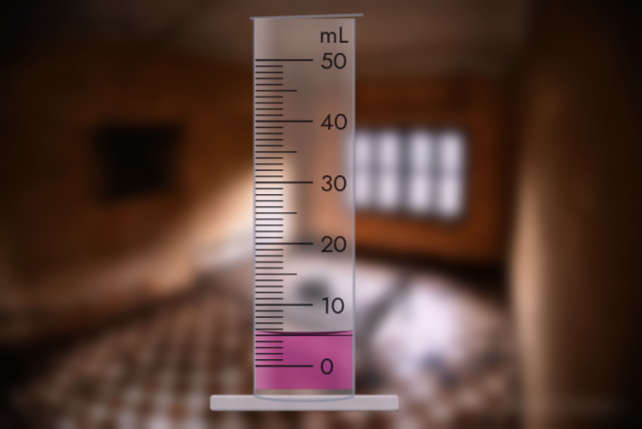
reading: mL 5
